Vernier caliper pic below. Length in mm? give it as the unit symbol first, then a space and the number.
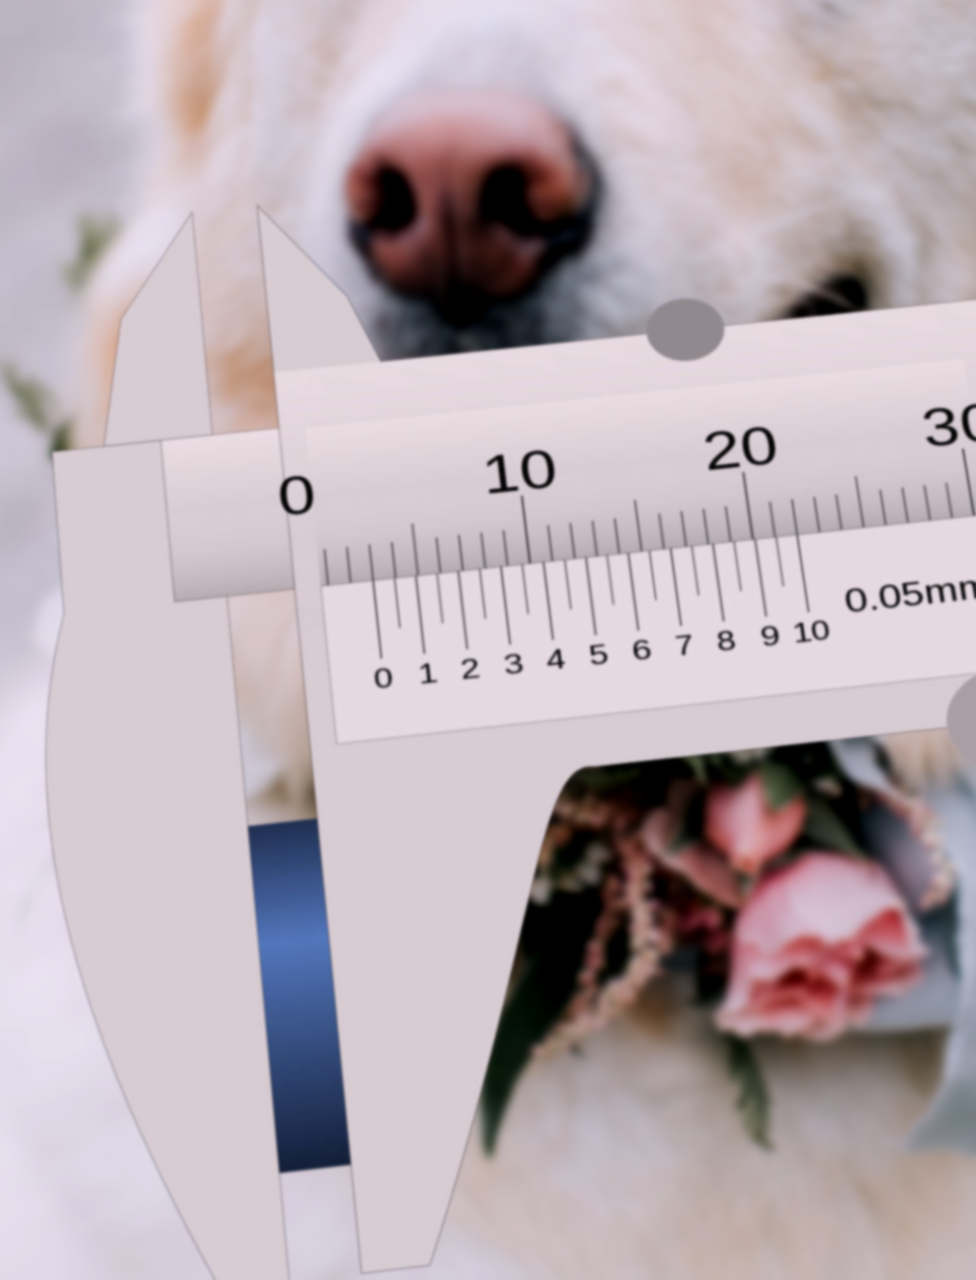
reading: mm 3.0
